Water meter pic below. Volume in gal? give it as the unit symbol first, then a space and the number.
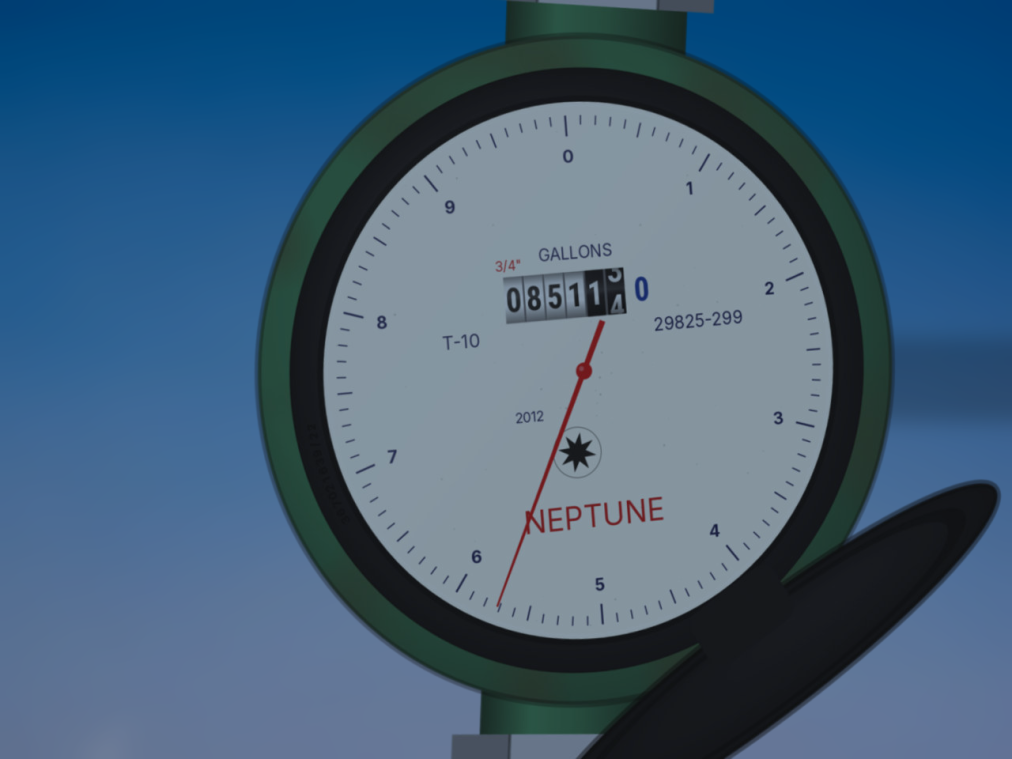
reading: gal 851135.7
